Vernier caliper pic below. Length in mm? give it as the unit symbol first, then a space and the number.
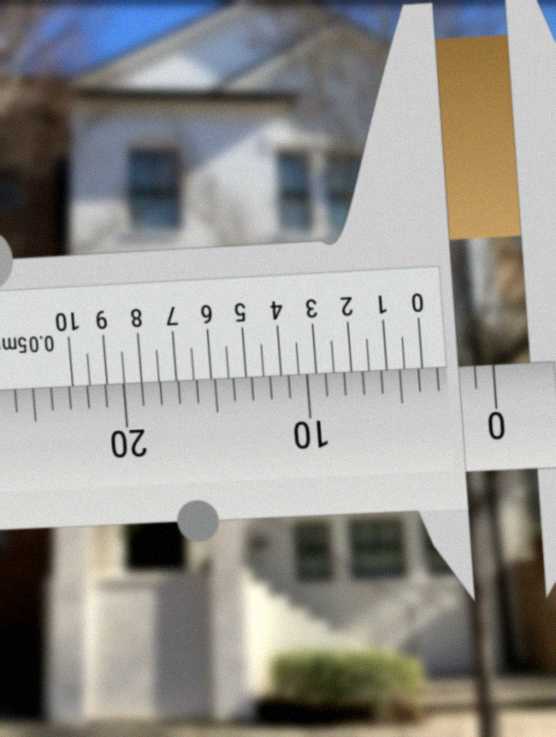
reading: mm 3.8
